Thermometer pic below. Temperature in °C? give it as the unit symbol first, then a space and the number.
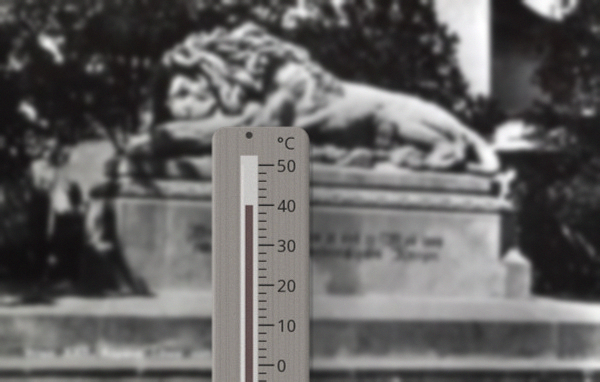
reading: °C 40
